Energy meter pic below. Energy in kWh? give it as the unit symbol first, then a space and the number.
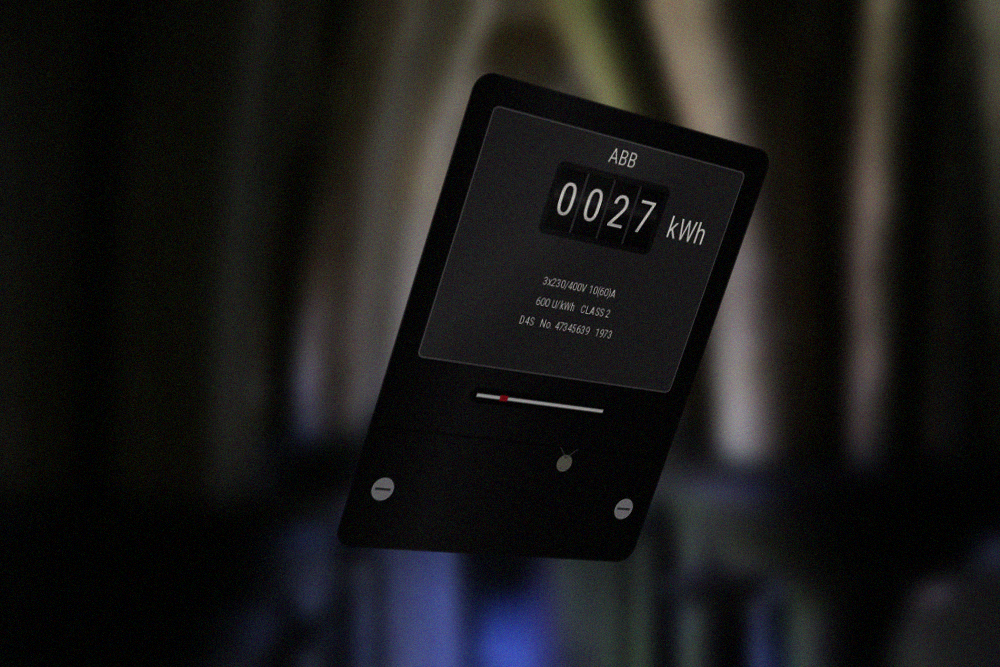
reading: kWh 27
